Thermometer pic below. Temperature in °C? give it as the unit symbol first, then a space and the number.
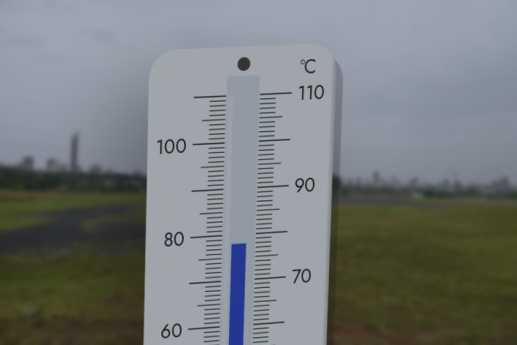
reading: °C 78
